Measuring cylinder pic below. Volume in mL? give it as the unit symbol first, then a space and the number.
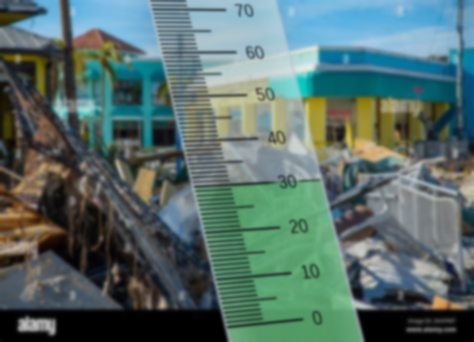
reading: mL 30
